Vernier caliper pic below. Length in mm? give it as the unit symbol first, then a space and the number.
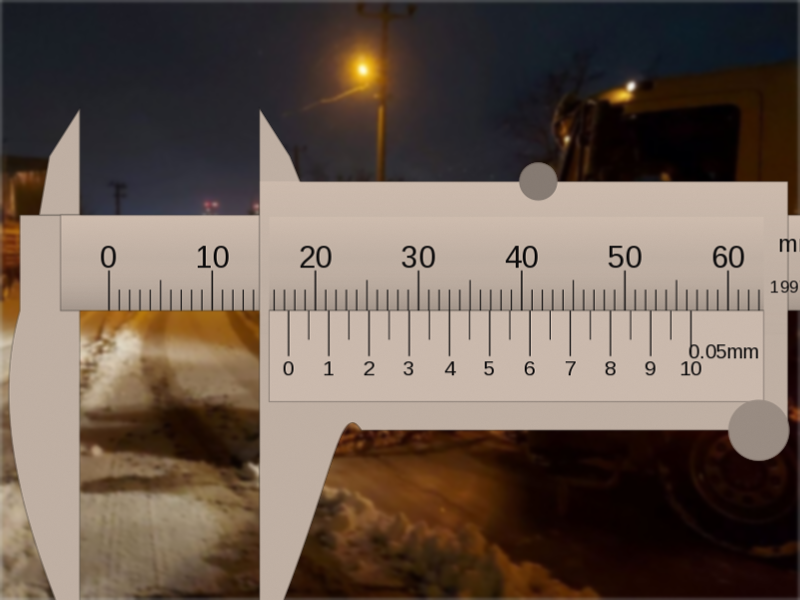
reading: mm 17.4
